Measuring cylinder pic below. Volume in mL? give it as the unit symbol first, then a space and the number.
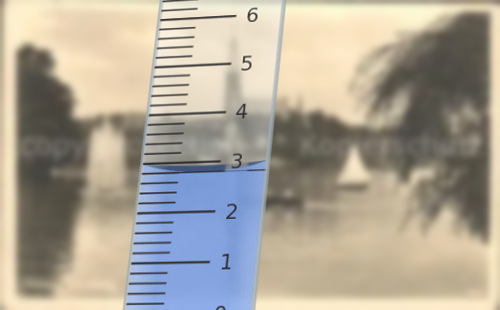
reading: mL 2.8
